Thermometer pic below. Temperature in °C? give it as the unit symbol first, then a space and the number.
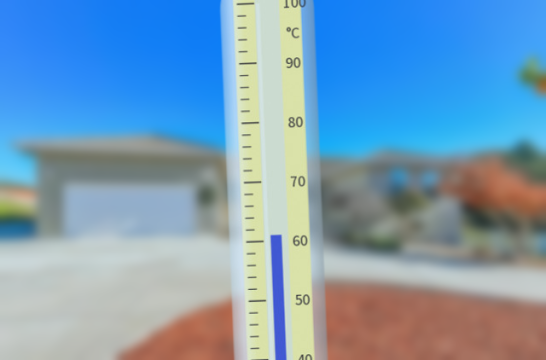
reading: °C 61
